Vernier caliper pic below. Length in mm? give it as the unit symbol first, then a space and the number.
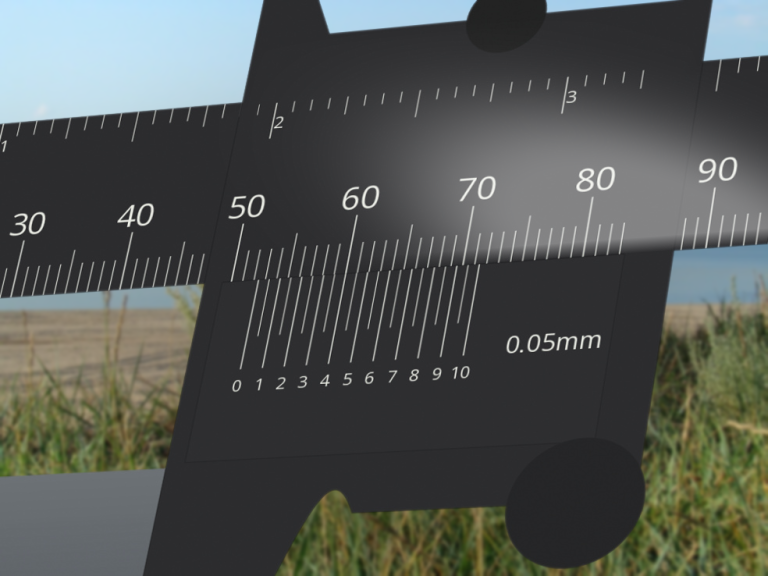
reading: mm 52.4
